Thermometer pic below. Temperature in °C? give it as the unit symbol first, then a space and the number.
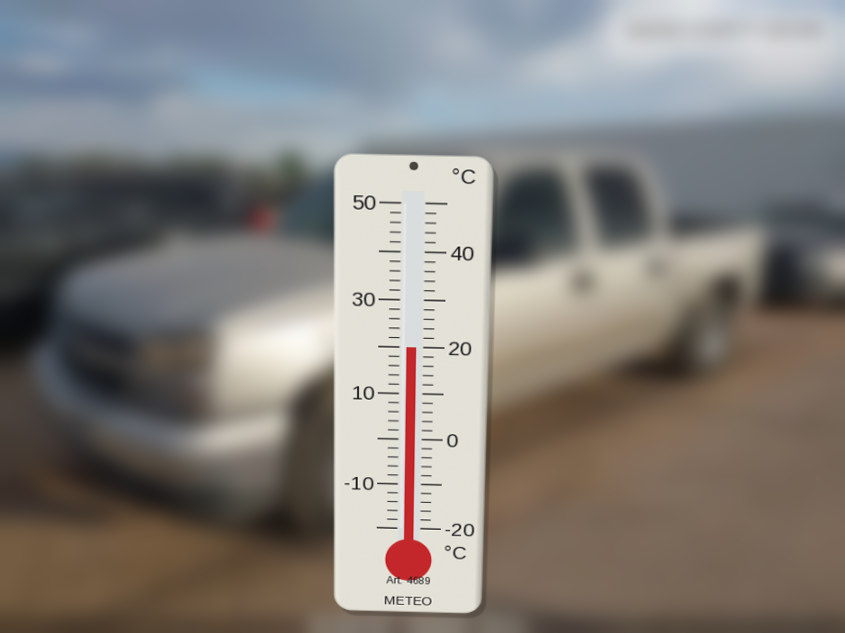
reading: °C 20
